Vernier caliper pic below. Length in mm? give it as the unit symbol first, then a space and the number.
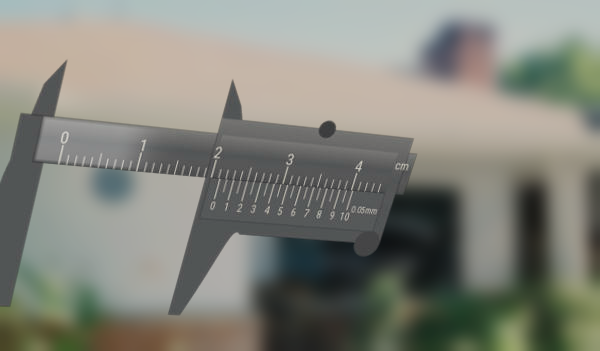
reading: mm 21.2
